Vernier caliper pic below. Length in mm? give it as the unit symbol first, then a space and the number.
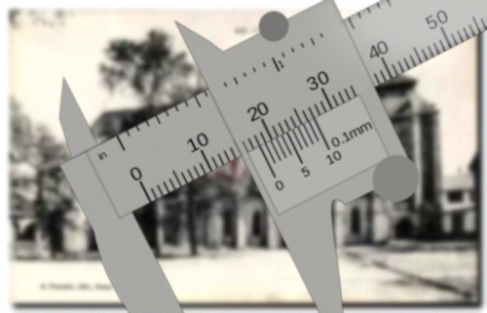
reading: mm 18.0
